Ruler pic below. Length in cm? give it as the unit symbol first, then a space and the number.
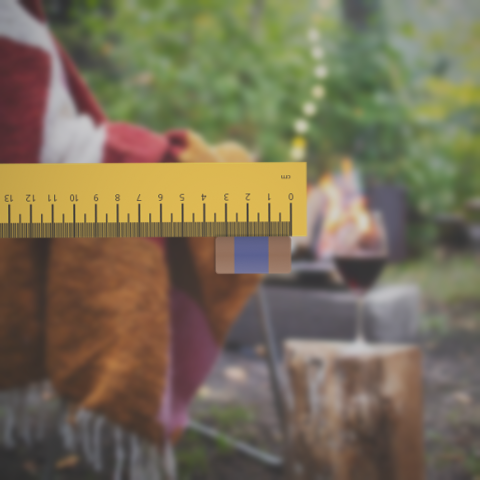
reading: cm 3.5
